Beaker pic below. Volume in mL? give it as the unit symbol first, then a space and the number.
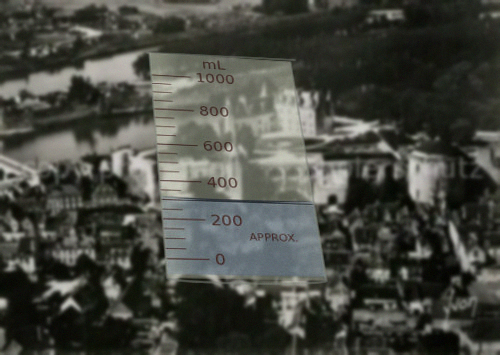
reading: mL 300
